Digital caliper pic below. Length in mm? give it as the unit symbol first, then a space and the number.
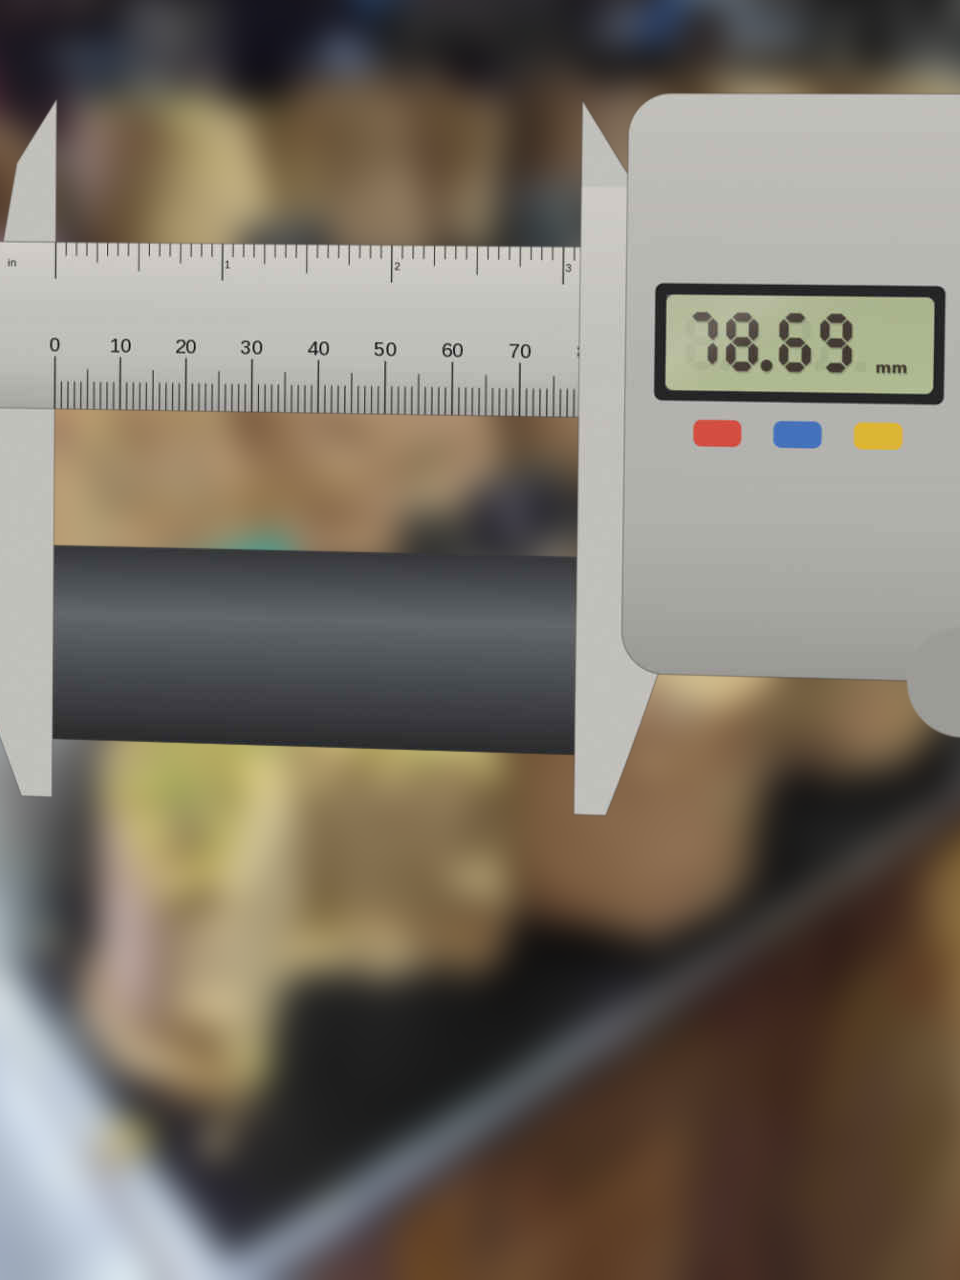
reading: mm 78.69
